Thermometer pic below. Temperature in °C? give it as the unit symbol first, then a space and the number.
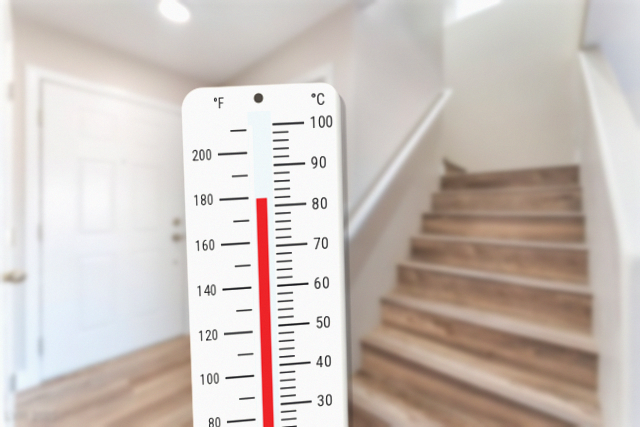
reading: °C 82
